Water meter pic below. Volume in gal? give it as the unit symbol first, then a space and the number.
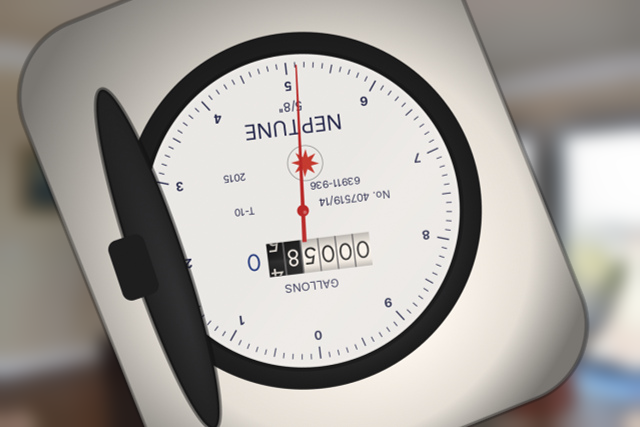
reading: gal 5845.1
